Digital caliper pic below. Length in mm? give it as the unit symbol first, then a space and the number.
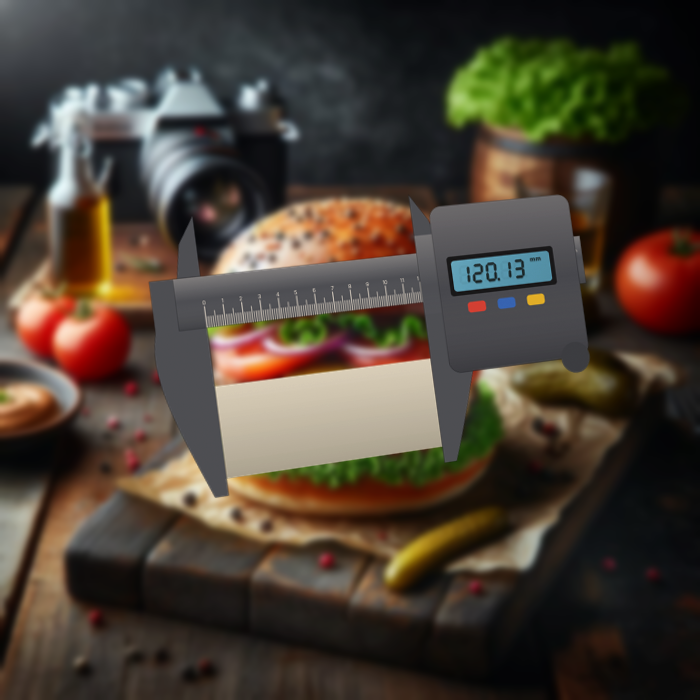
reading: mm 120.13
